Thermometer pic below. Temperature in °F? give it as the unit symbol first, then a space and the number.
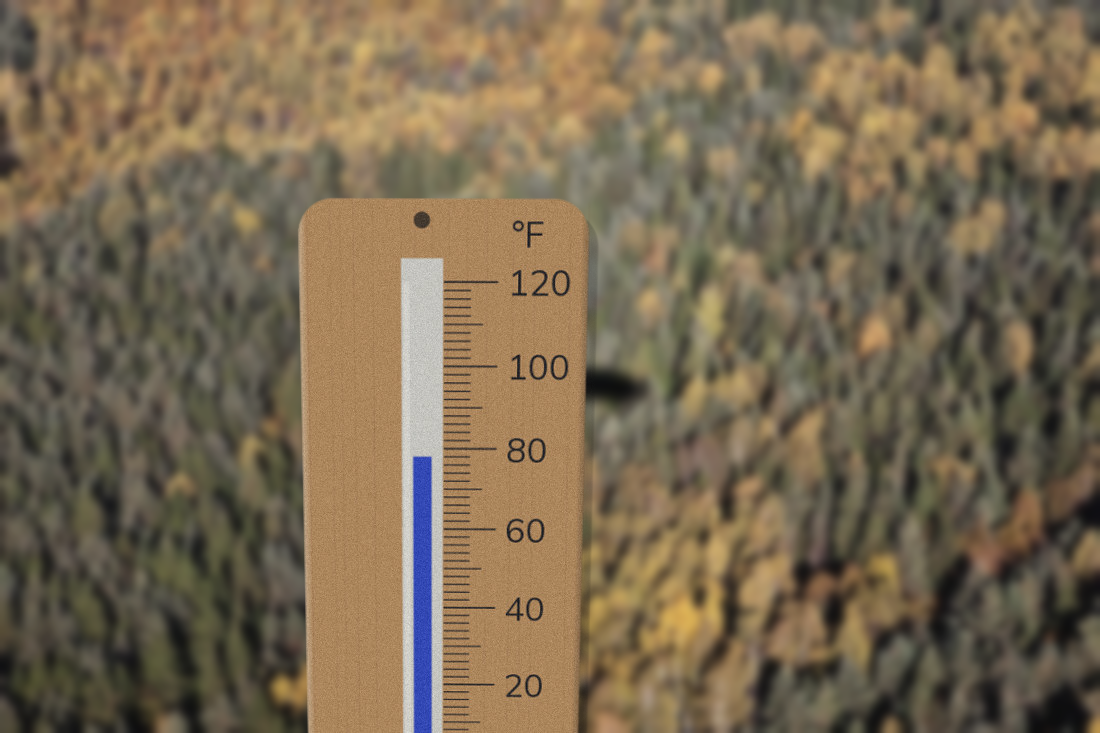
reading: °F 78
